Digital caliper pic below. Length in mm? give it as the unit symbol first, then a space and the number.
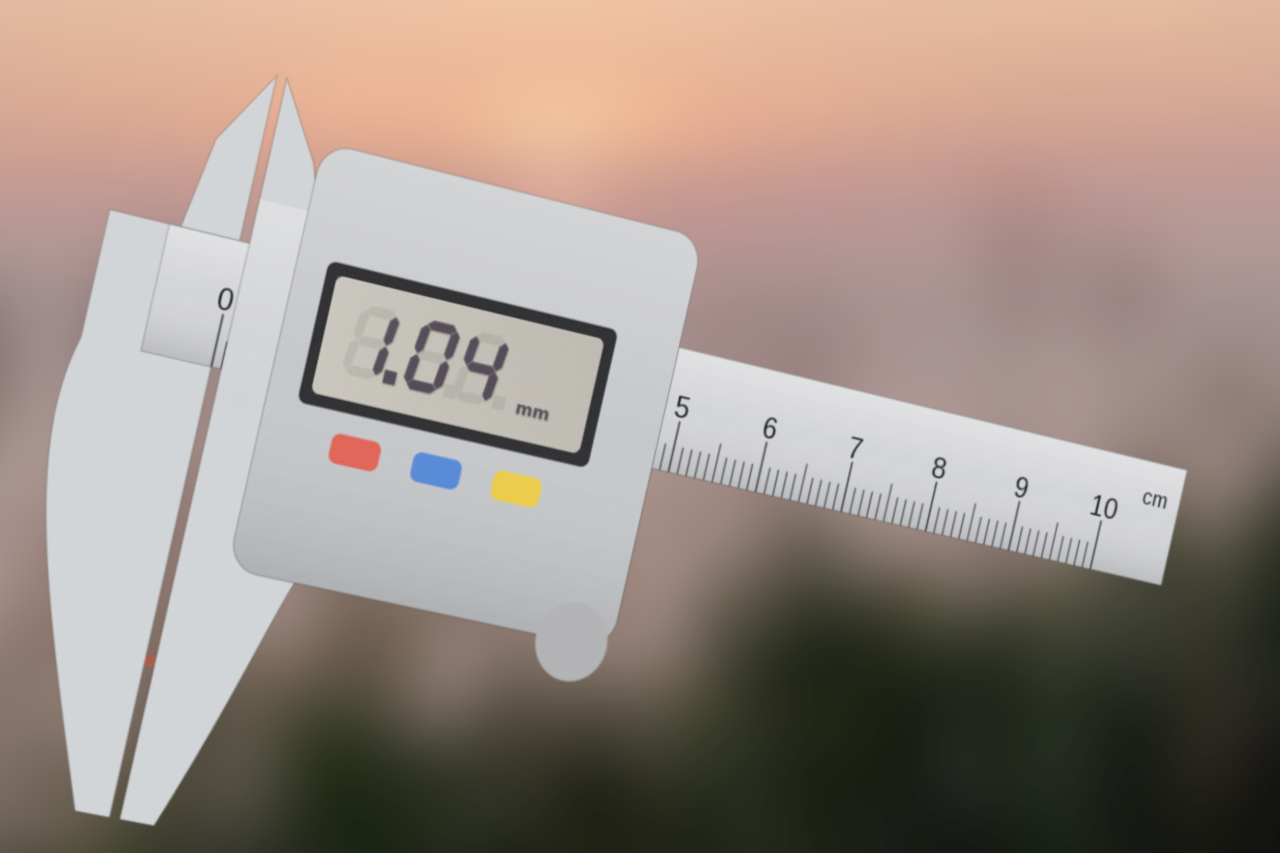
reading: mm 1.04
